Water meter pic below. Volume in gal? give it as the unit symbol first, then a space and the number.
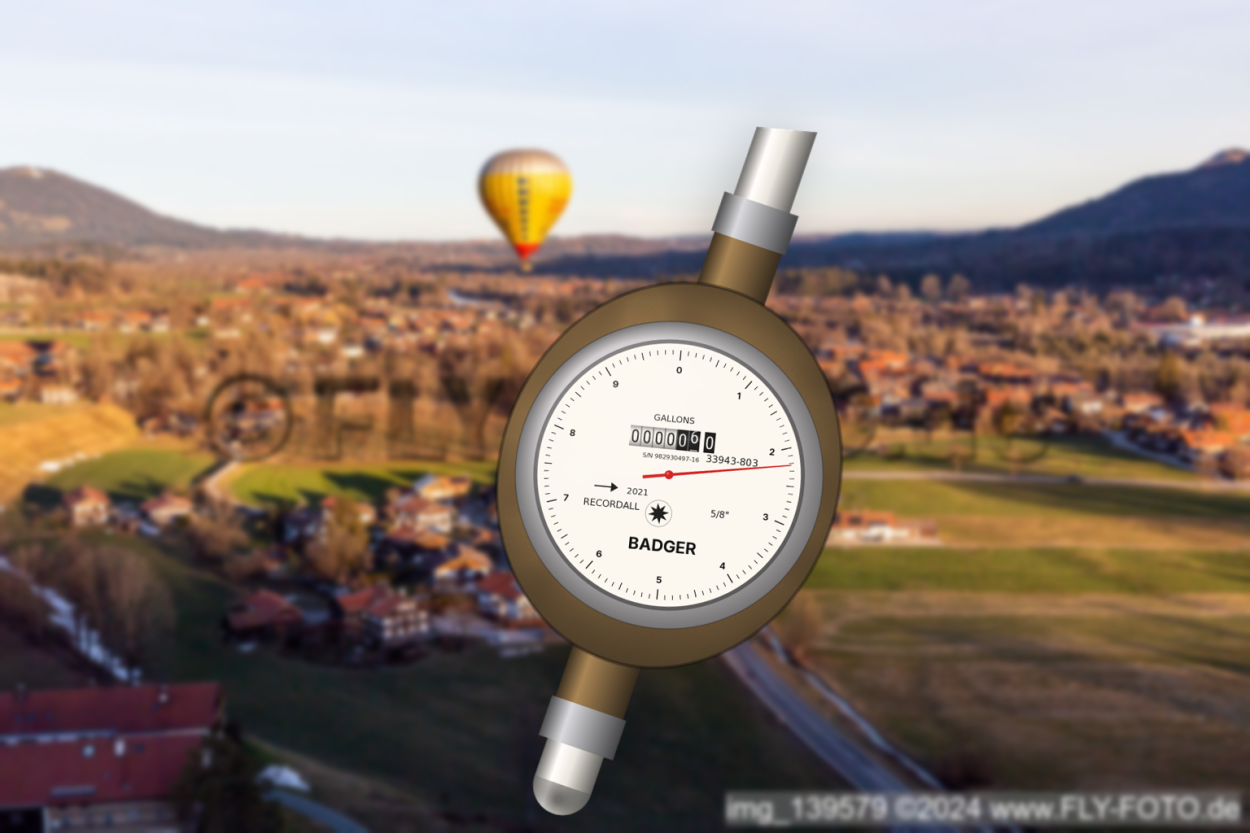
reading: gal 62.2
